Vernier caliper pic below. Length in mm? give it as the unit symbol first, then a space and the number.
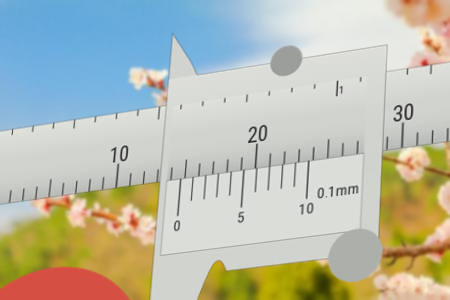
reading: mm 14.7
